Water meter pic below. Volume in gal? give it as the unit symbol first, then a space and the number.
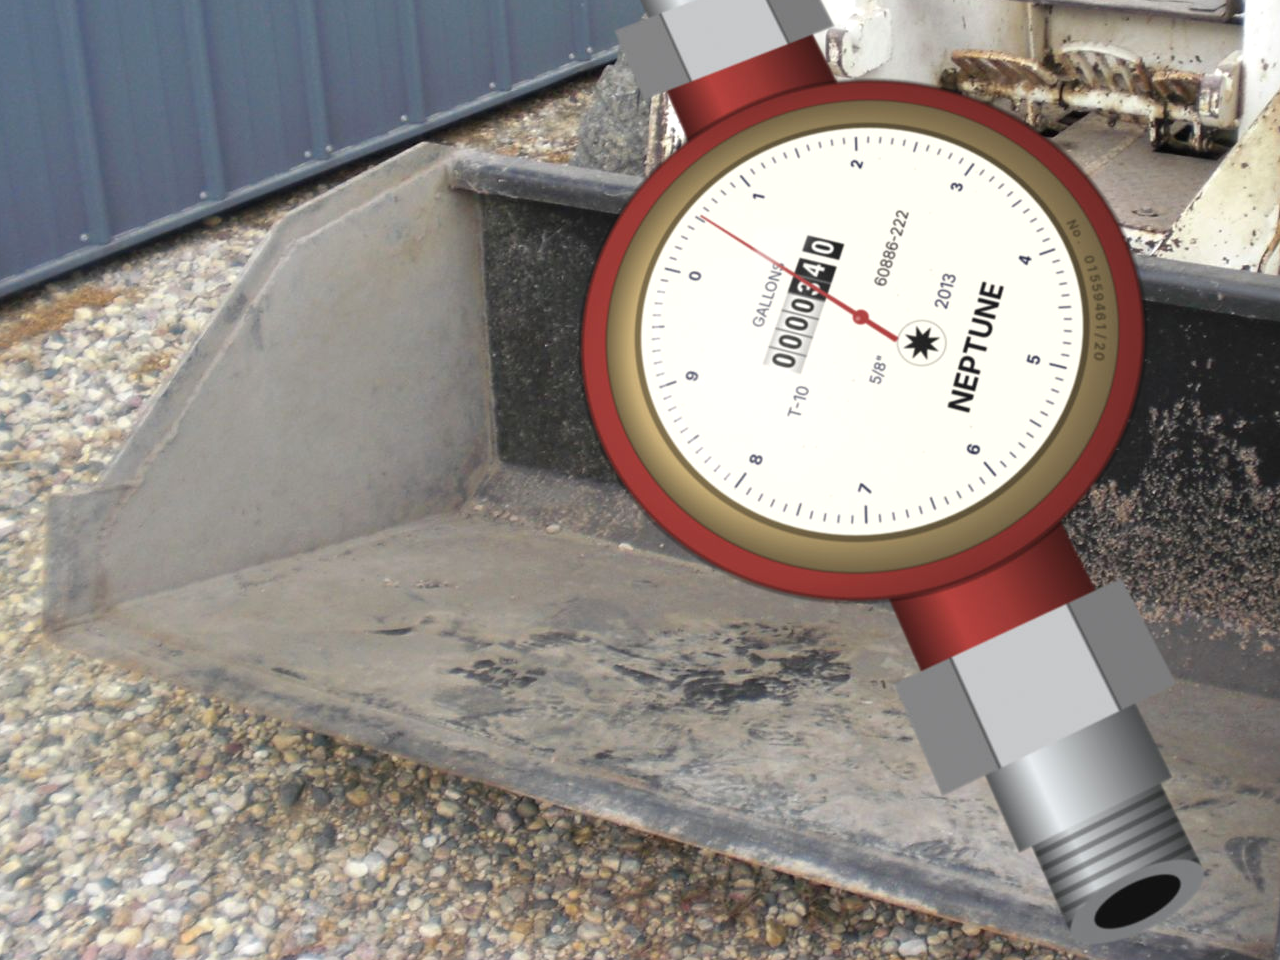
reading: gal 340.5
